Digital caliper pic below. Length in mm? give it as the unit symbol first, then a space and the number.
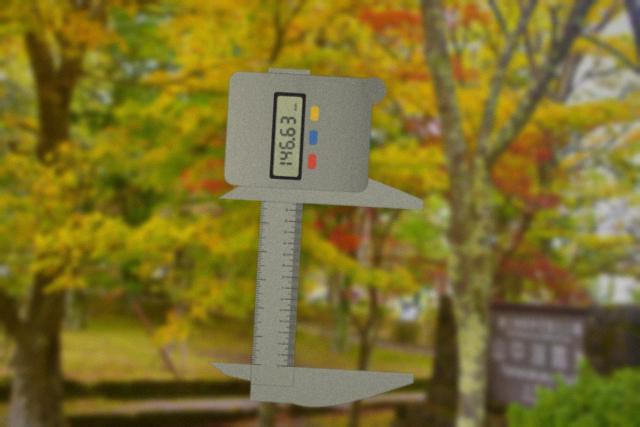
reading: mm 146.63
